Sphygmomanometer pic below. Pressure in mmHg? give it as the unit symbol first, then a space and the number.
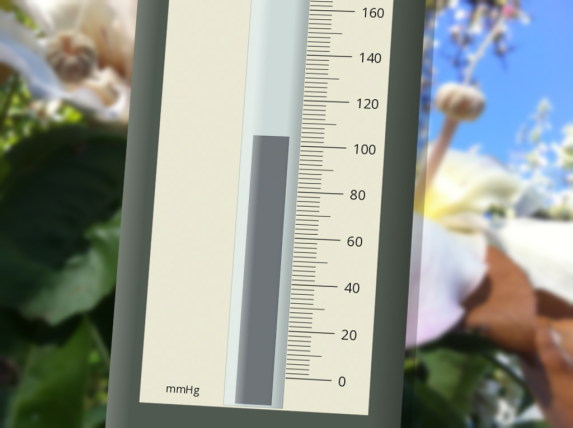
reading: mmHg 104
